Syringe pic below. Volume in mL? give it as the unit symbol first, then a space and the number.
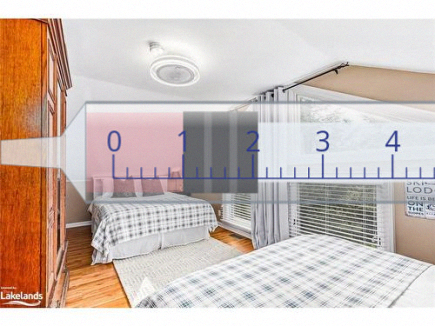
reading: mL 1
